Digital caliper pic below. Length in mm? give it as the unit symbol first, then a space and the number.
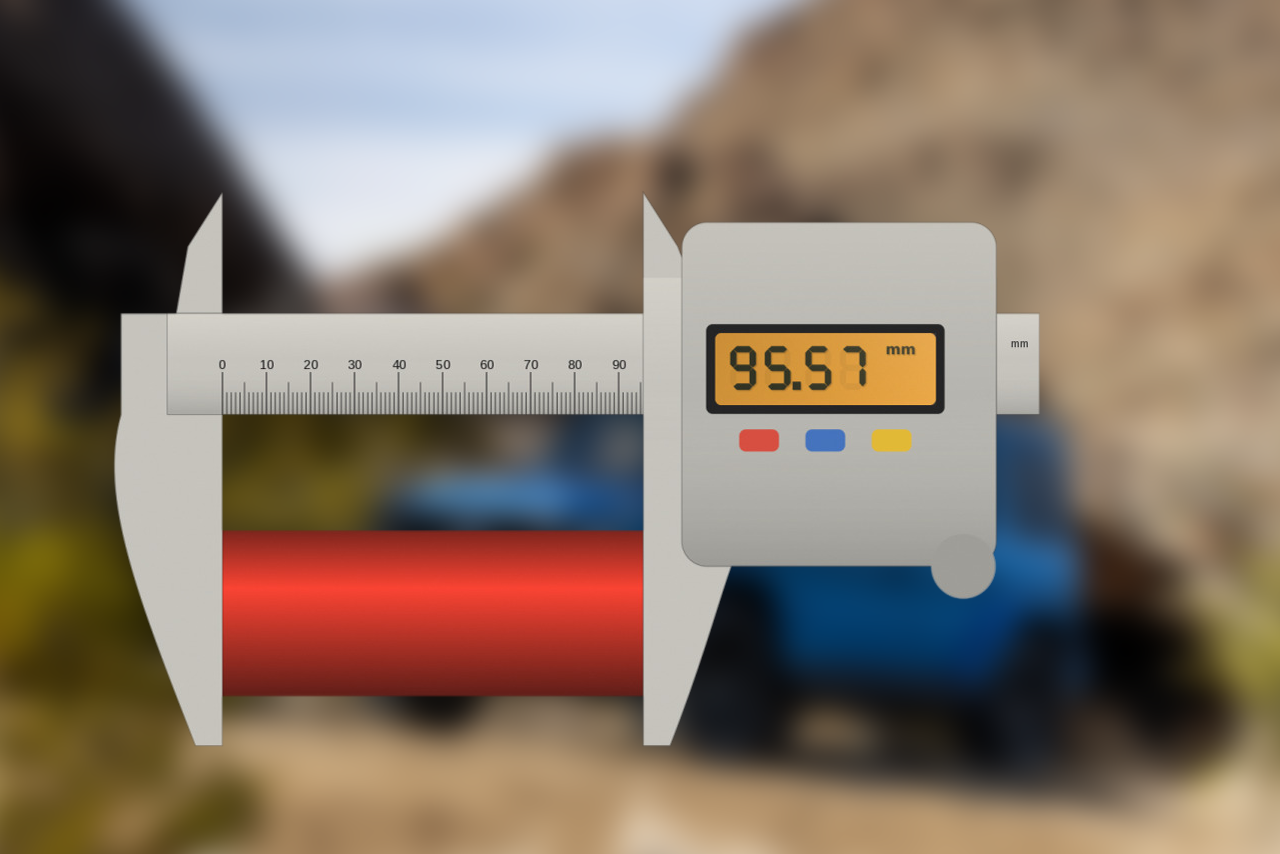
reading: mm 95.57
